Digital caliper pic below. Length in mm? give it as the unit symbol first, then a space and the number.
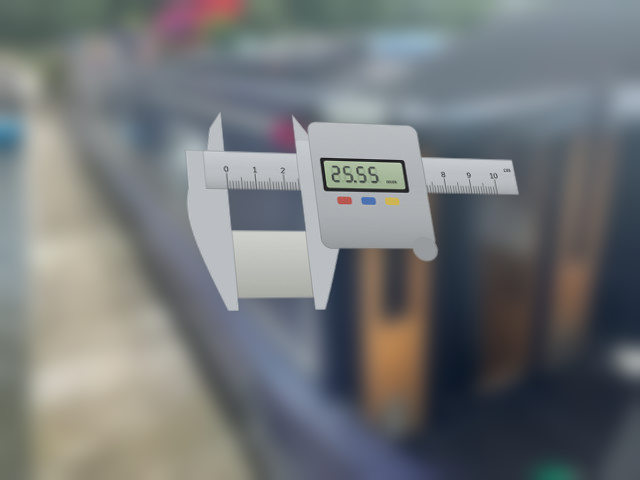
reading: mm 25.55
